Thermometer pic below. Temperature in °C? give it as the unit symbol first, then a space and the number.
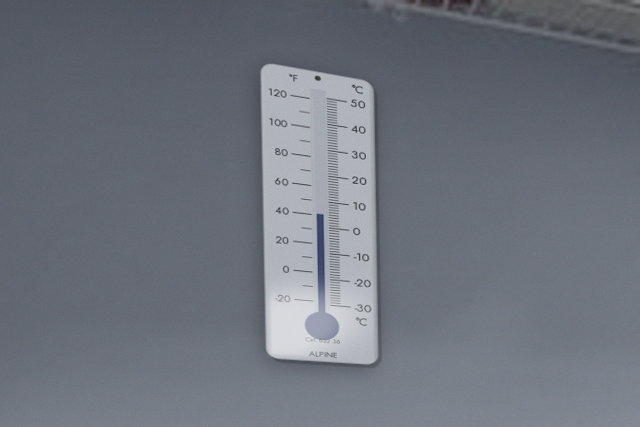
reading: °C 5
